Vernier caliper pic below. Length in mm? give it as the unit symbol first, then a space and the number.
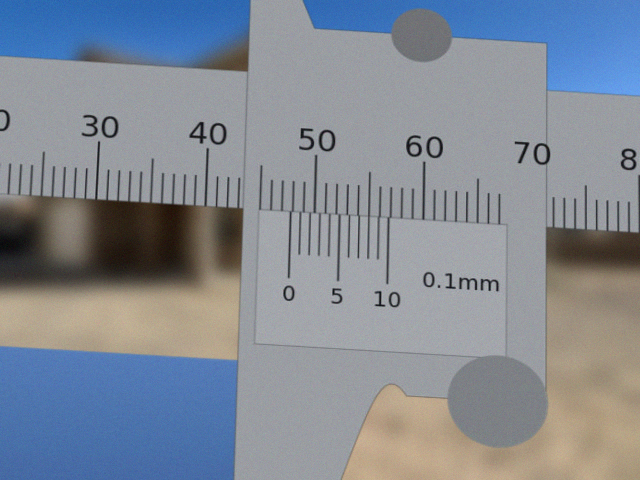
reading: mm 47.8
